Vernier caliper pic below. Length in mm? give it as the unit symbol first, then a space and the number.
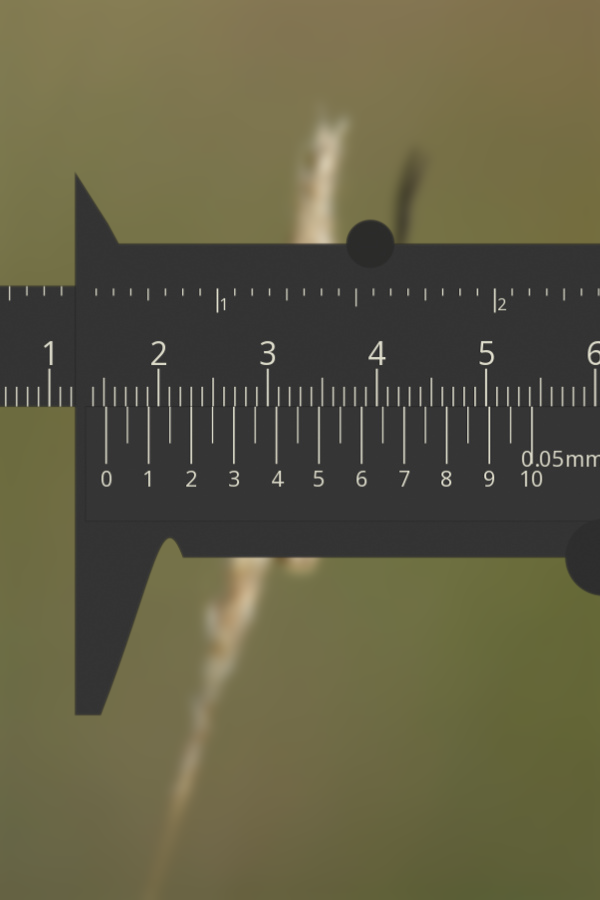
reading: mm 15.2
